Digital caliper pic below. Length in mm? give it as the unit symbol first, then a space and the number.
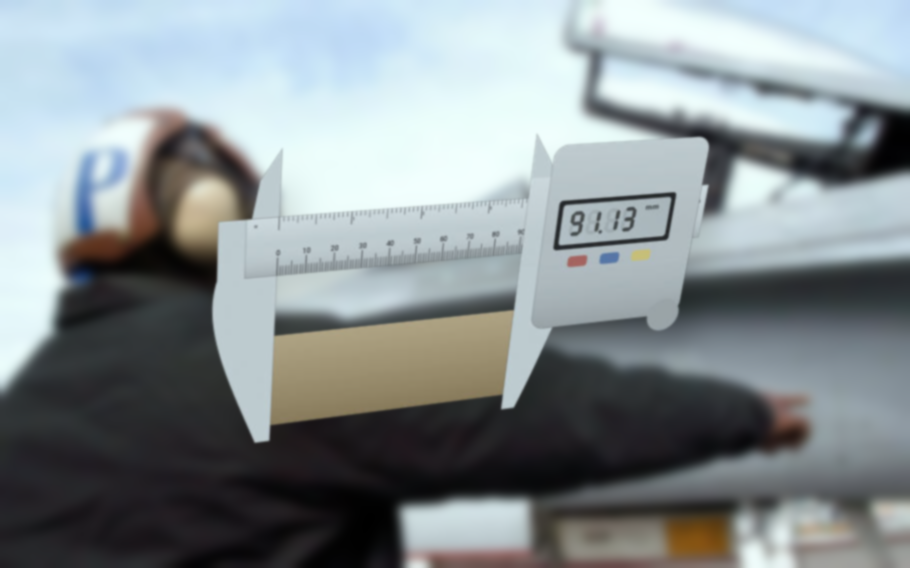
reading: mm 91.13
